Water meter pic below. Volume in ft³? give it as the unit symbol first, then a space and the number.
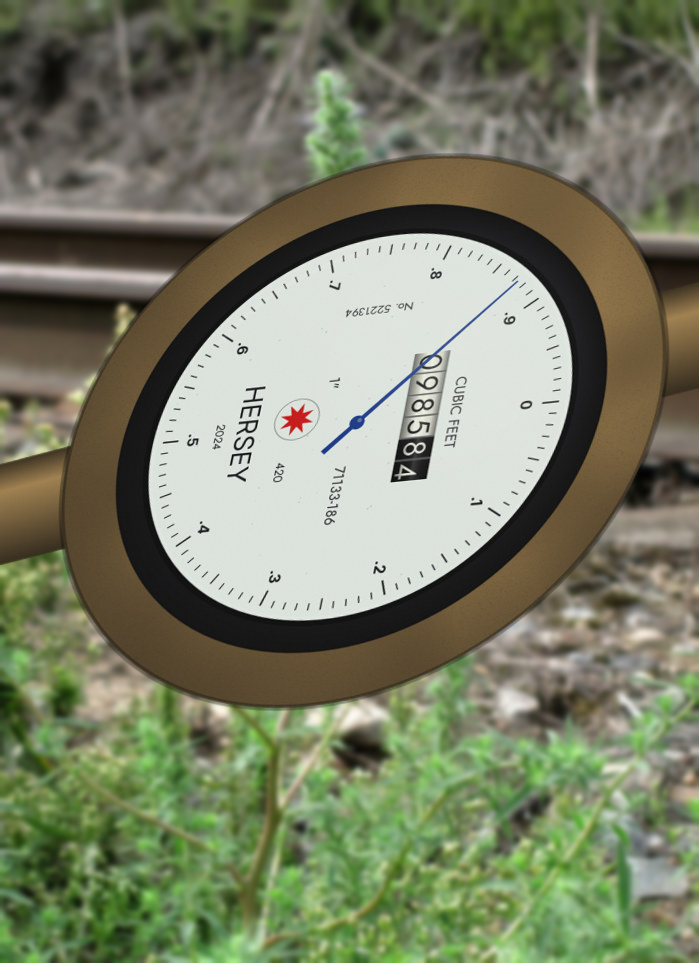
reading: ft³ 98583.87
